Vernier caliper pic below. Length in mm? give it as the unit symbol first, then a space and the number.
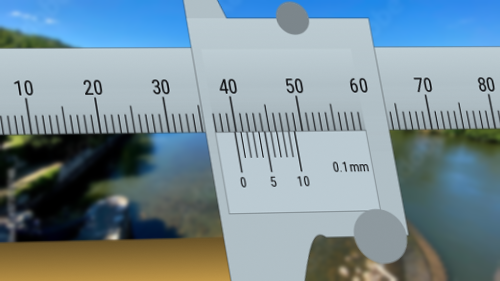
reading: mm 39.8
